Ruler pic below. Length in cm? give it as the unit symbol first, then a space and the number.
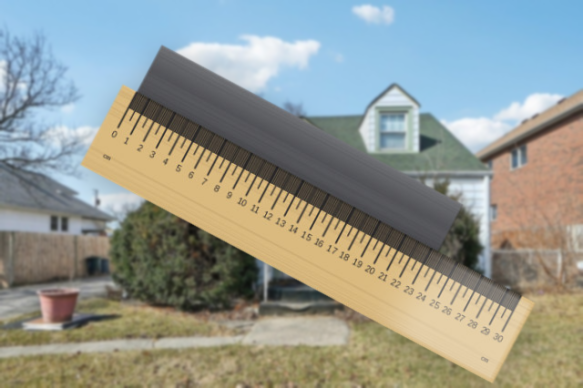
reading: cm 23.5
